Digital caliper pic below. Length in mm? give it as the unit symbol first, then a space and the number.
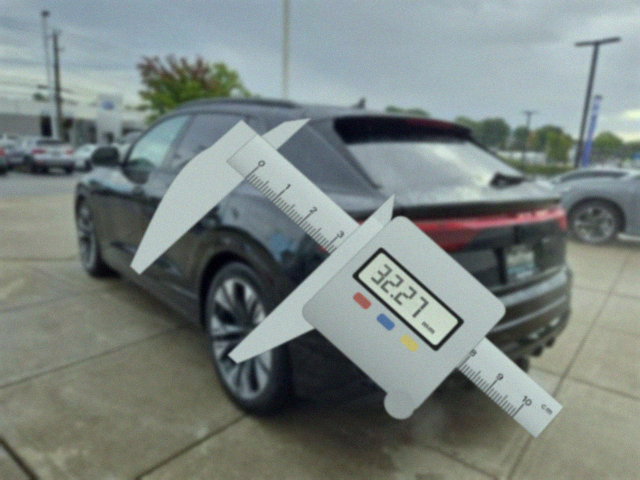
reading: mm 32.27
